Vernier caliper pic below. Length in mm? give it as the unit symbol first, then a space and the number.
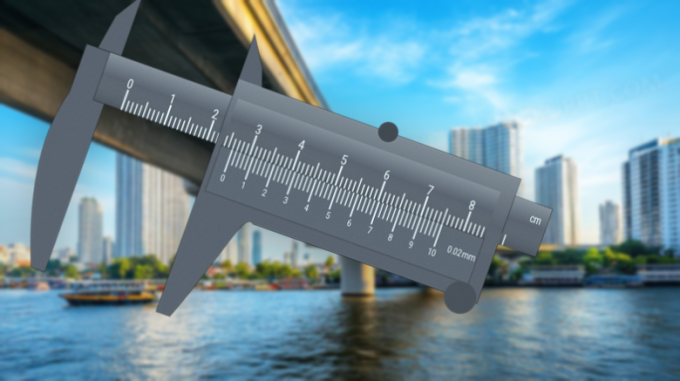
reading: mm 26.0
